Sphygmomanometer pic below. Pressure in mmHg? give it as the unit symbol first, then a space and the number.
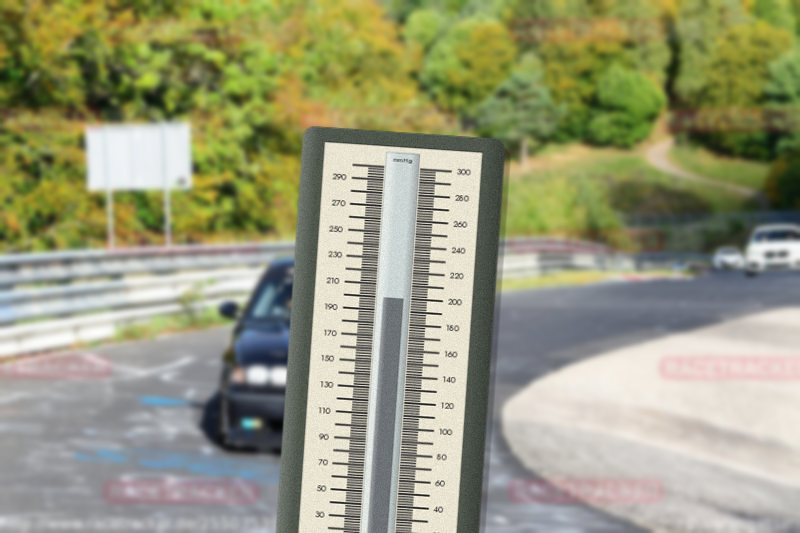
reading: mmHg 200
